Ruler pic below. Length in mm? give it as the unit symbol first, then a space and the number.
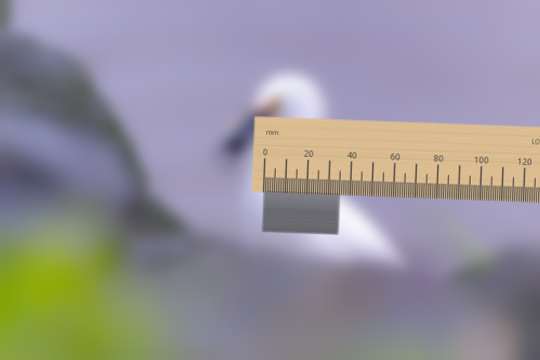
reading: mm 35
